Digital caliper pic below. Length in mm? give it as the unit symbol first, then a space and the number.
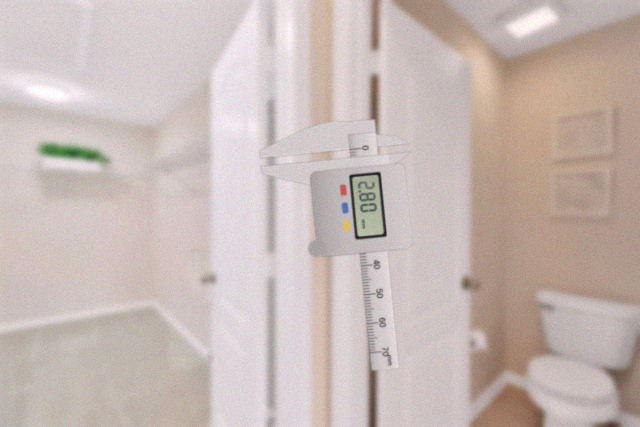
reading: mm 2.80
